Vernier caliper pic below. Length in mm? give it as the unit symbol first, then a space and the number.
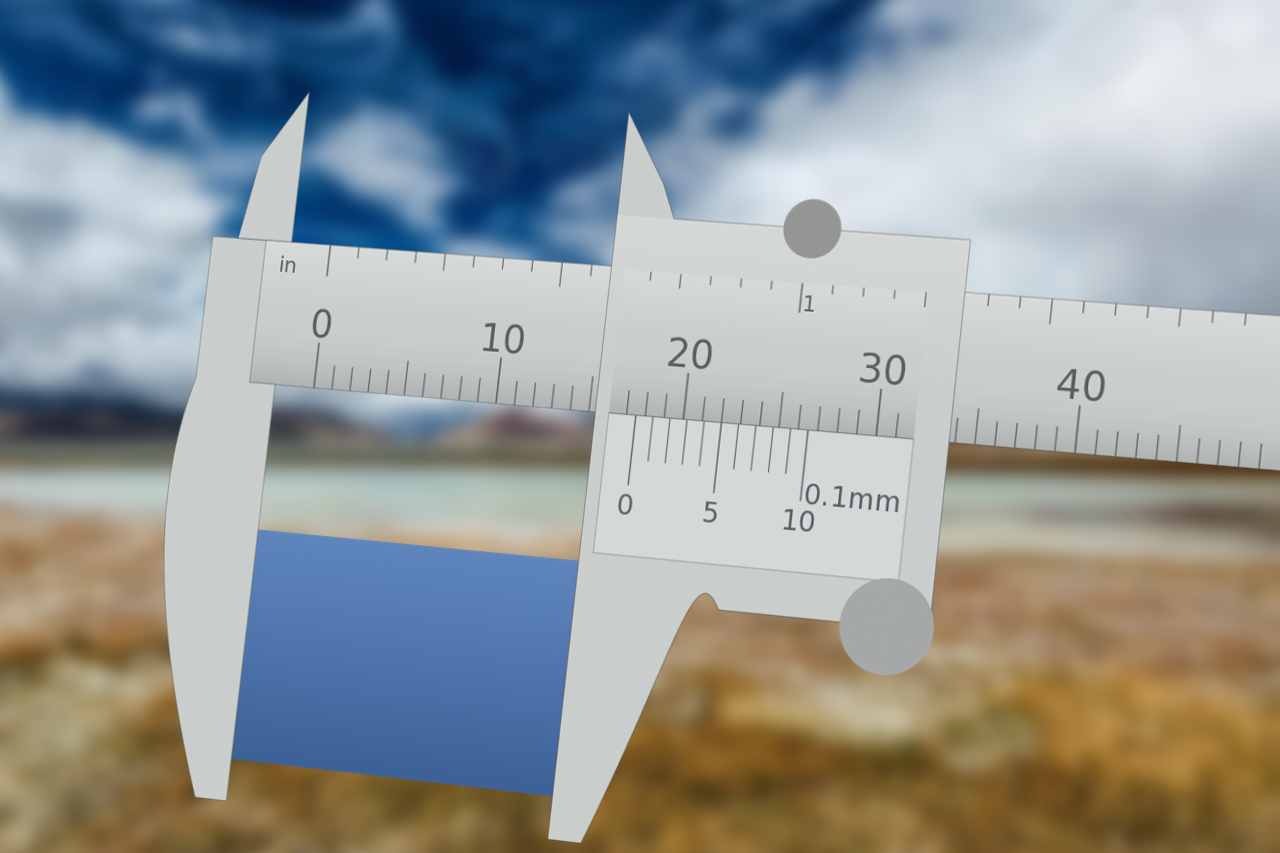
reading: mm 17.5
